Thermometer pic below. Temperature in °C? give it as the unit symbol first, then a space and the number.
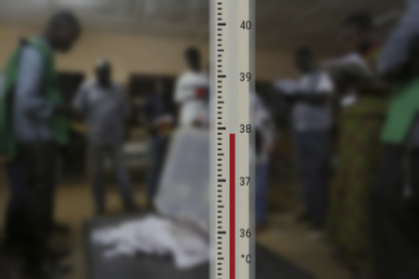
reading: °C 37.9
